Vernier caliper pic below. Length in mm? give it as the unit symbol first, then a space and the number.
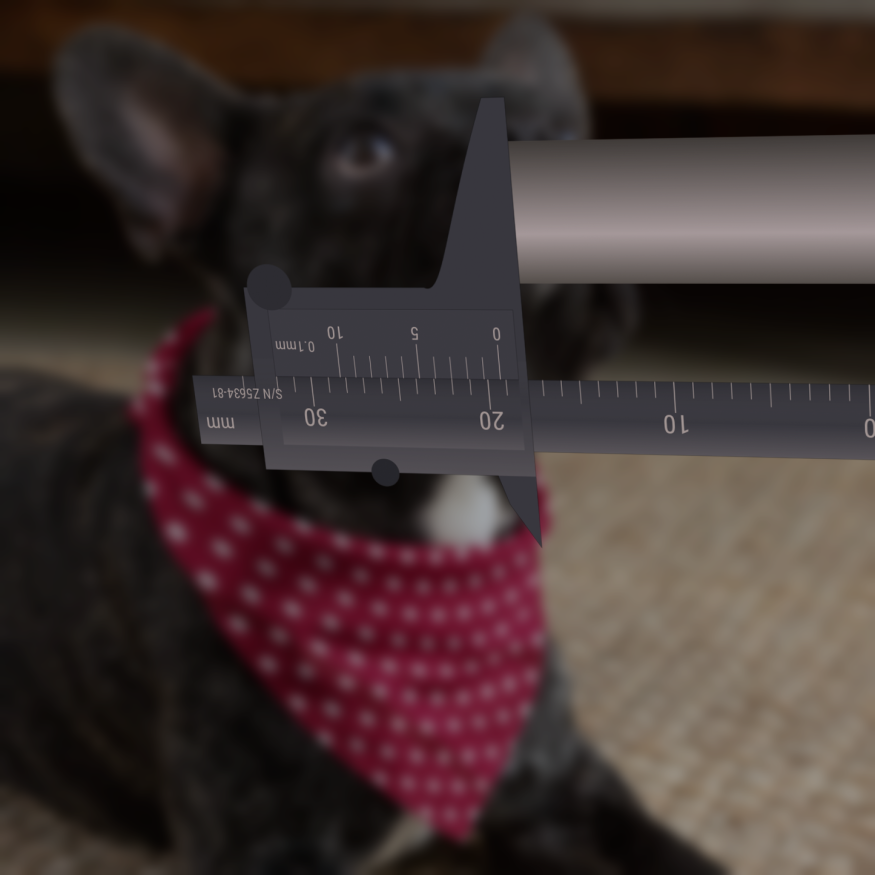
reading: mm 19.3
